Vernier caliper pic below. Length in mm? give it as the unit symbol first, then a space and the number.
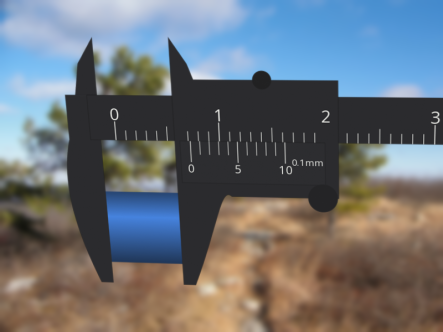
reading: mm 7.2
